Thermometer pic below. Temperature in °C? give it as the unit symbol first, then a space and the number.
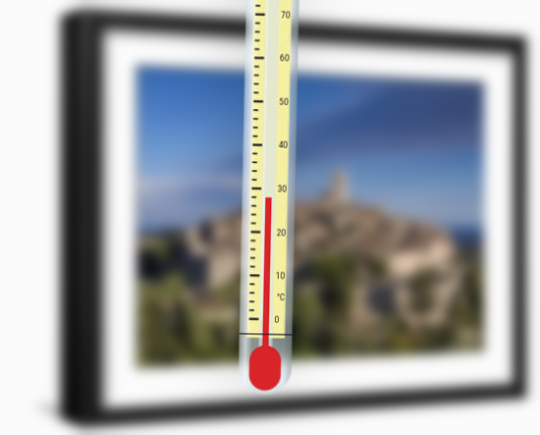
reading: °C 28
